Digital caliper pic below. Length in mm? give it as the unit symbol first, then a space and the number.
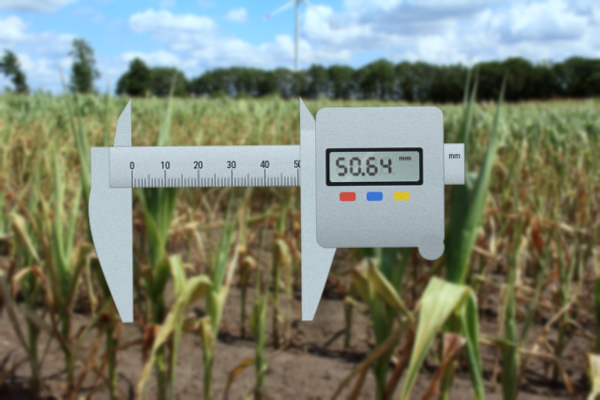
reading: mm 50.64
